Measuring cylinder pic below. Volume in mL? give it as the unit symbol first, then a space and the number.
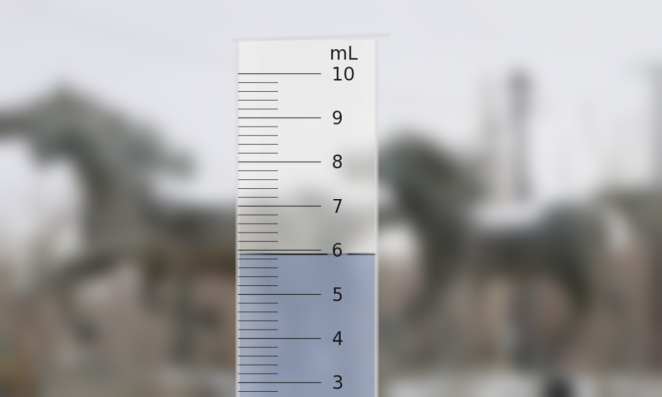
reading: mL 5.9
